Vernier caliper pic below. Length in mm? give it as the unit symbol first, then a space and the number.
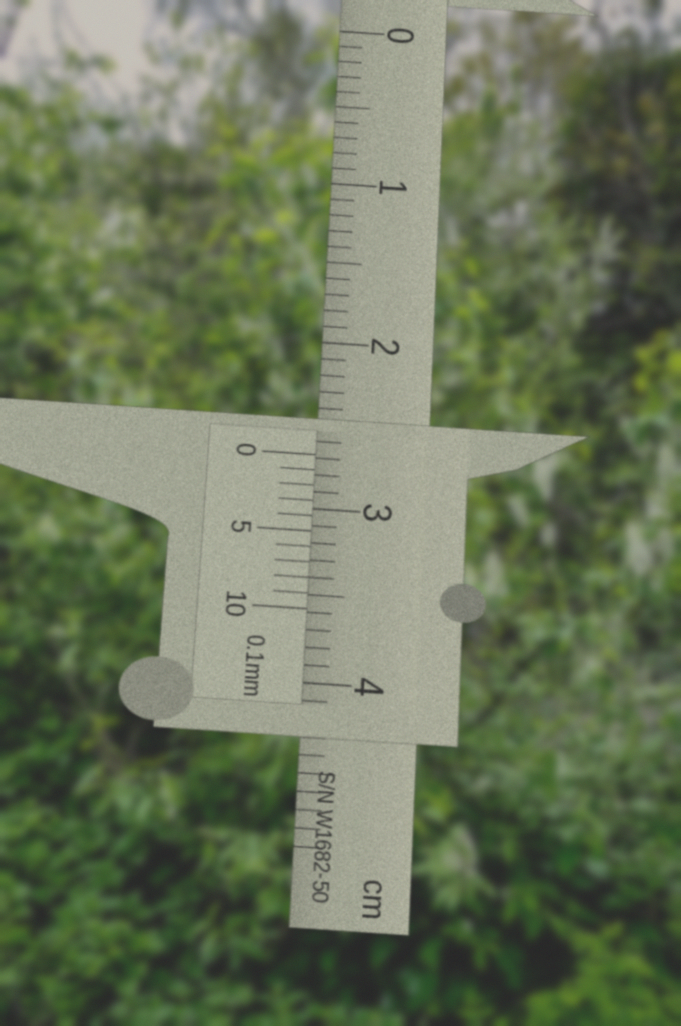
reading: mm 26.8
